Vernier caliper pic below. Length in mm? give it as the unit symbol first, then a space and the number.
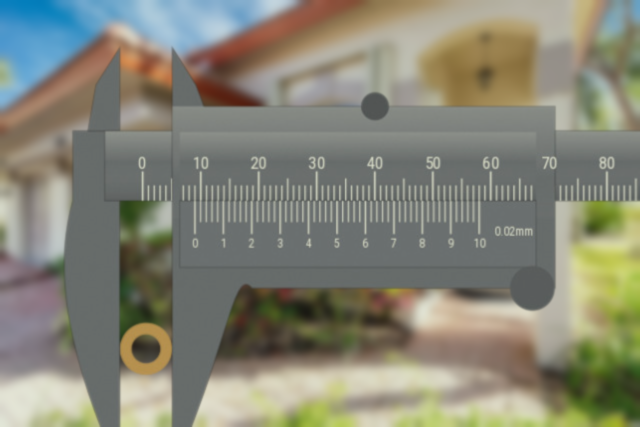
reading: mm 9.0
